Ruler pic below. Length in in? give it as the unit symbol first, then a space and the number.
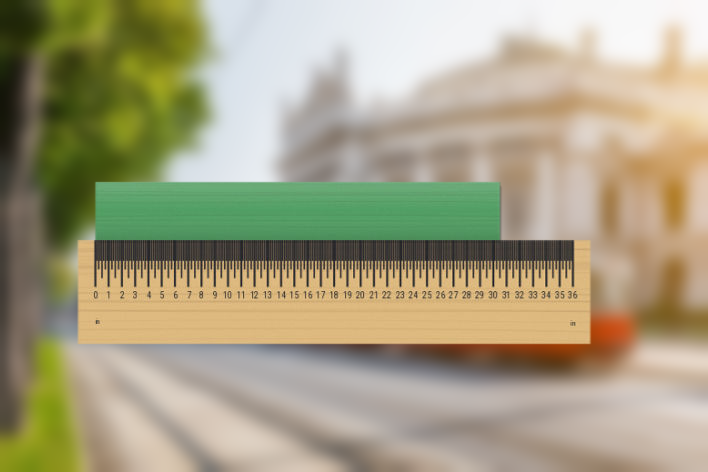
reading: in 30.5
